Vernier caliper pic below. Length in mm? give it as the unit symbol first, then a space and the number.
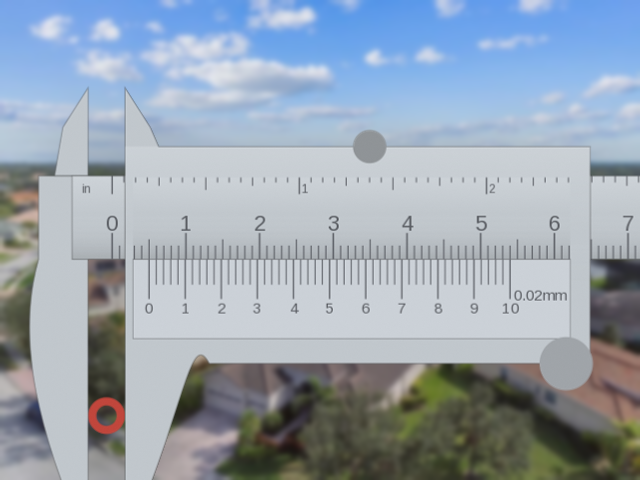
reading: mm 5.0
